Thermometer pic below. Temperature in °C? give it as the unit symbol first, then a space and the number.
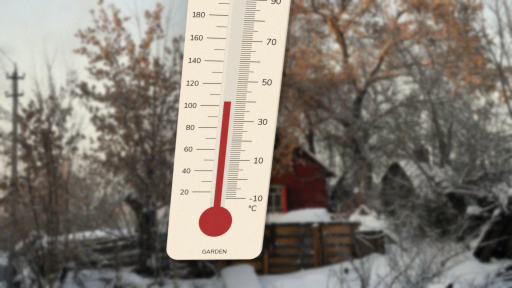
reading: °C 40
